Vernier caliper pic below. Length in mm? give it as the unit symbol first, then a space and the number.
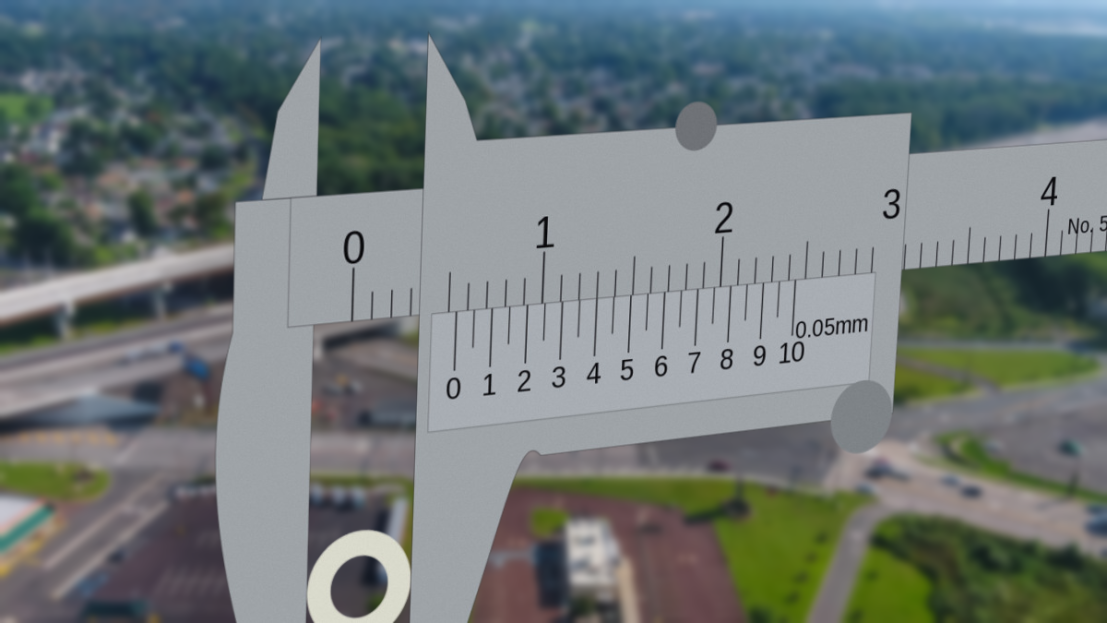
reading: mm 5.4
